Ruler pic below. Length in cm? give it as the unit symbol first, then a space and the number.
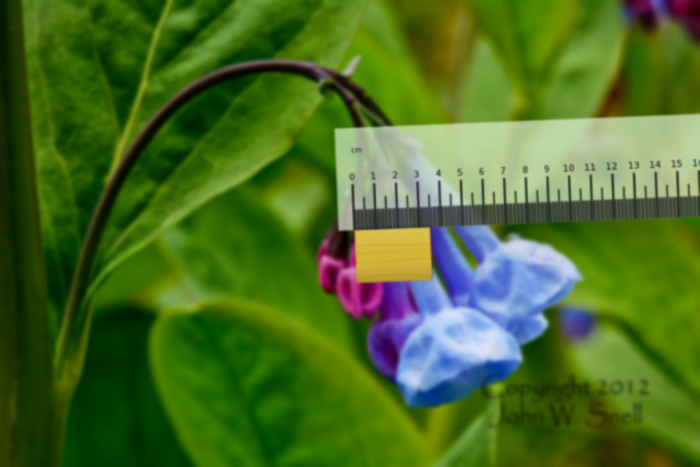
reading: cm 3.5
